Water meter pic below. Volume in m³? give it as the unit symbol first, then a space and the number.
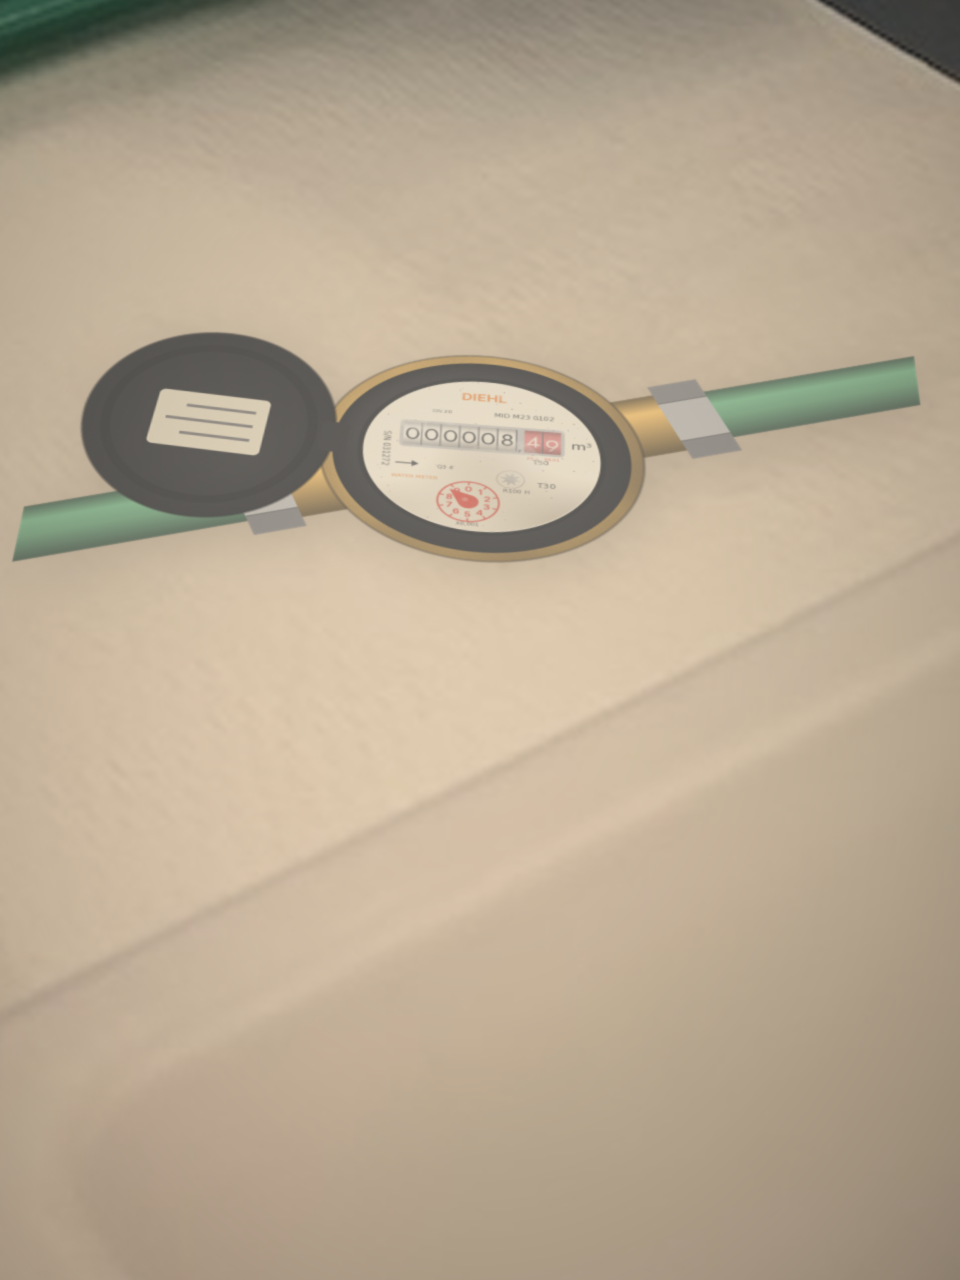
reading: m³ 8.488
